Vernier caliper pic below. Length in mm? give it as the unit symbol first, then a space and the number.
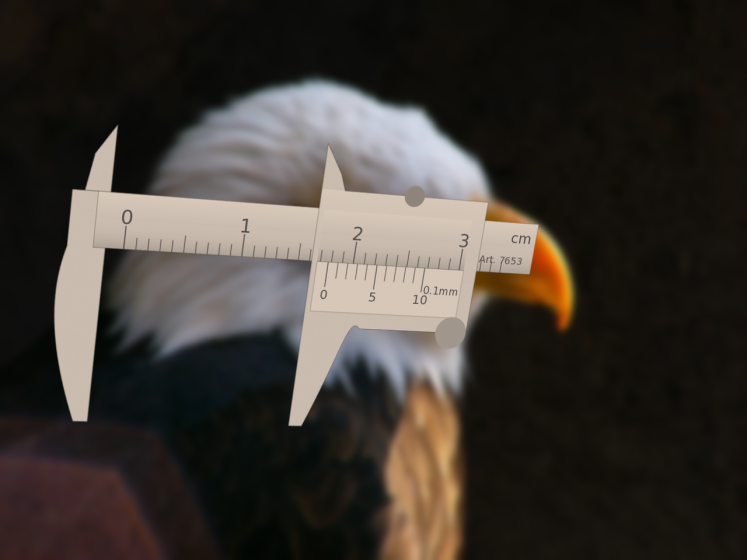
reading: mm 17.7
